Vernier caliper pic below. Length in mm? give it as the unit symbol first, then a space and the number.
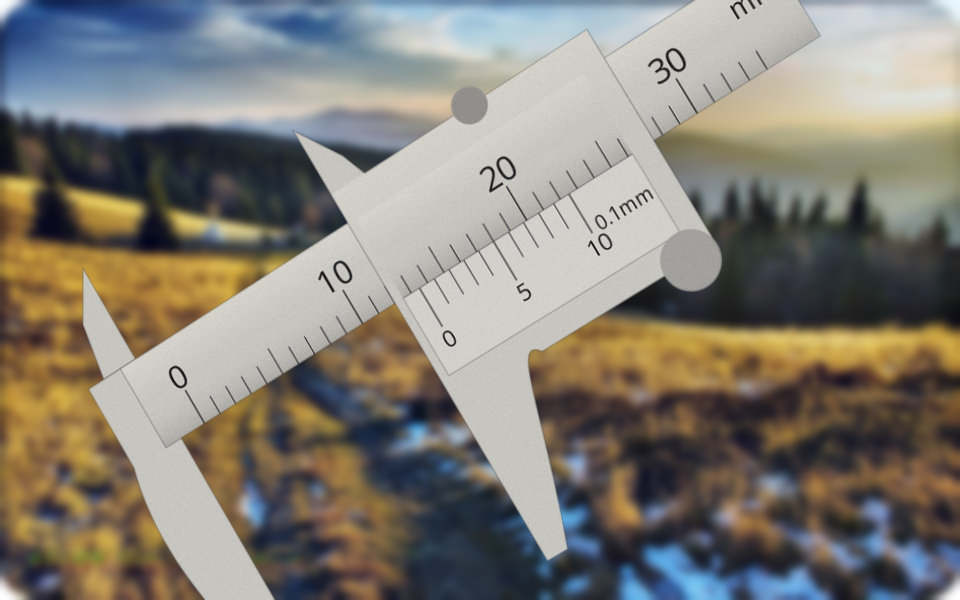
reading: mm 13.5
